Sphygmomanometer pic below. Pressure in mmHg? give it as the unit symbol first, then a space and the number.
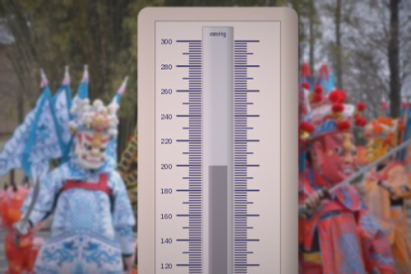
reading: mmHg 200
